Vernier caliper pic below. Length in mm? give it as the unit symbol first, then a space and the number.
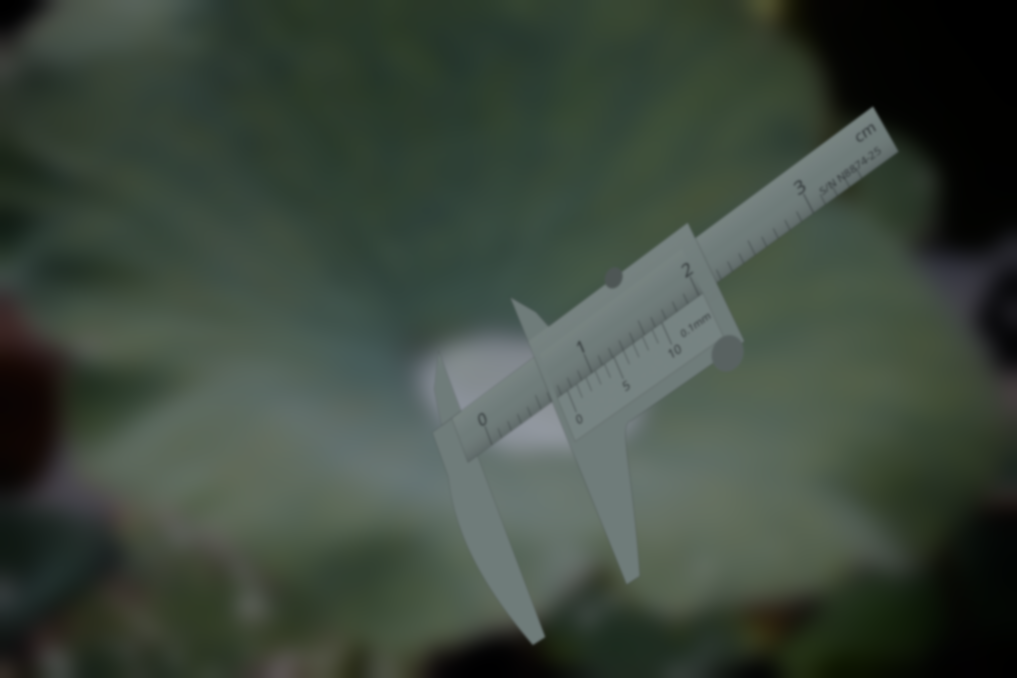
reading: mm 7.6
